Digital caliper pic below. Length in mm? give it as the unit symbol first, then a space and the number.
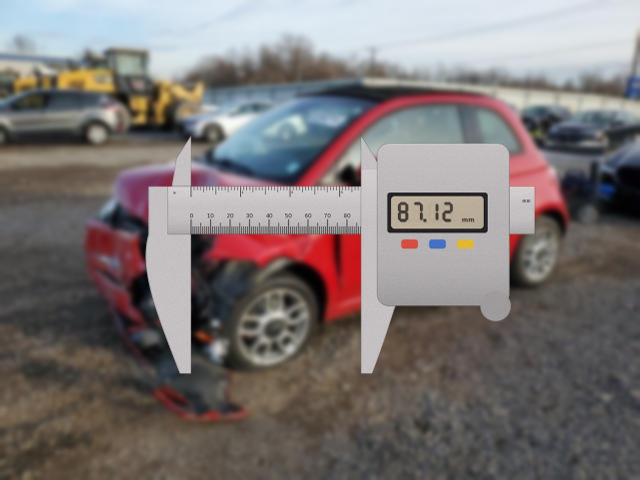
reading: mm 87.12
